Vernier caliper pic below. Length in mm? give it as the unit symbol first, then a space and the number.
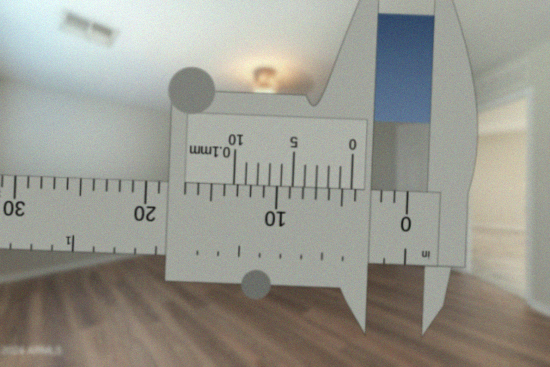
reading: mm 4.3
